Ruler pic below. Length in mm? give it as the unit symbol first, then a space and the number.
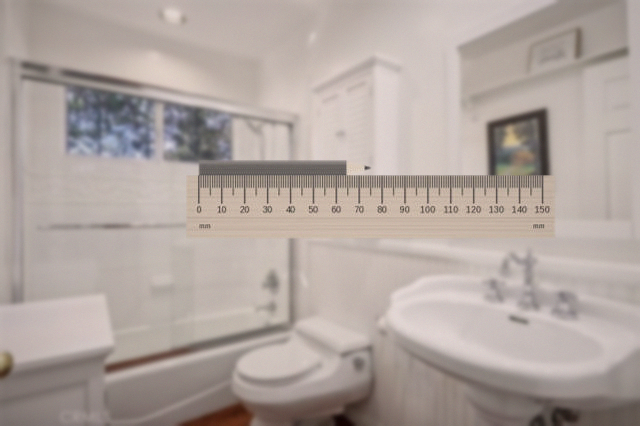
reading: mm 75
